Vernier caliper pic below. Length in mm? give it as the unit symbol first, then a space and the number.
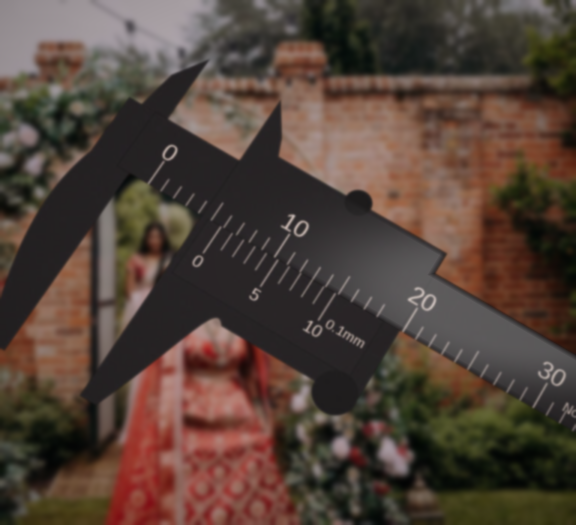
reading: mm 5.8
